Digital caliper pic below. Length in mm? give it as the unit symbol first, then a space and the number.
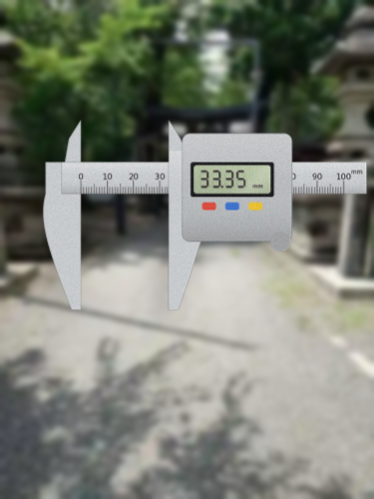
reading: mm 33.35
